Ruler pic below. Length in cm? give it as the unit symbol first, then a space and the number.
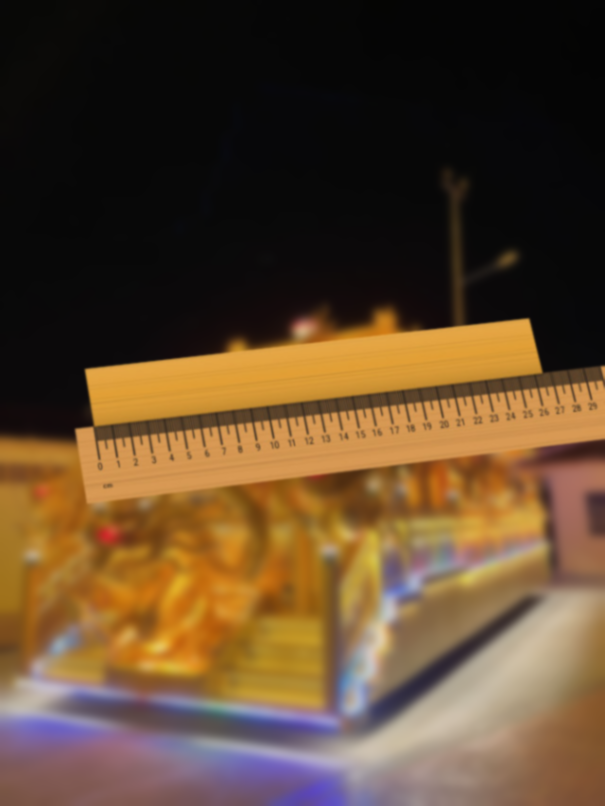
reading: cm 26.5
